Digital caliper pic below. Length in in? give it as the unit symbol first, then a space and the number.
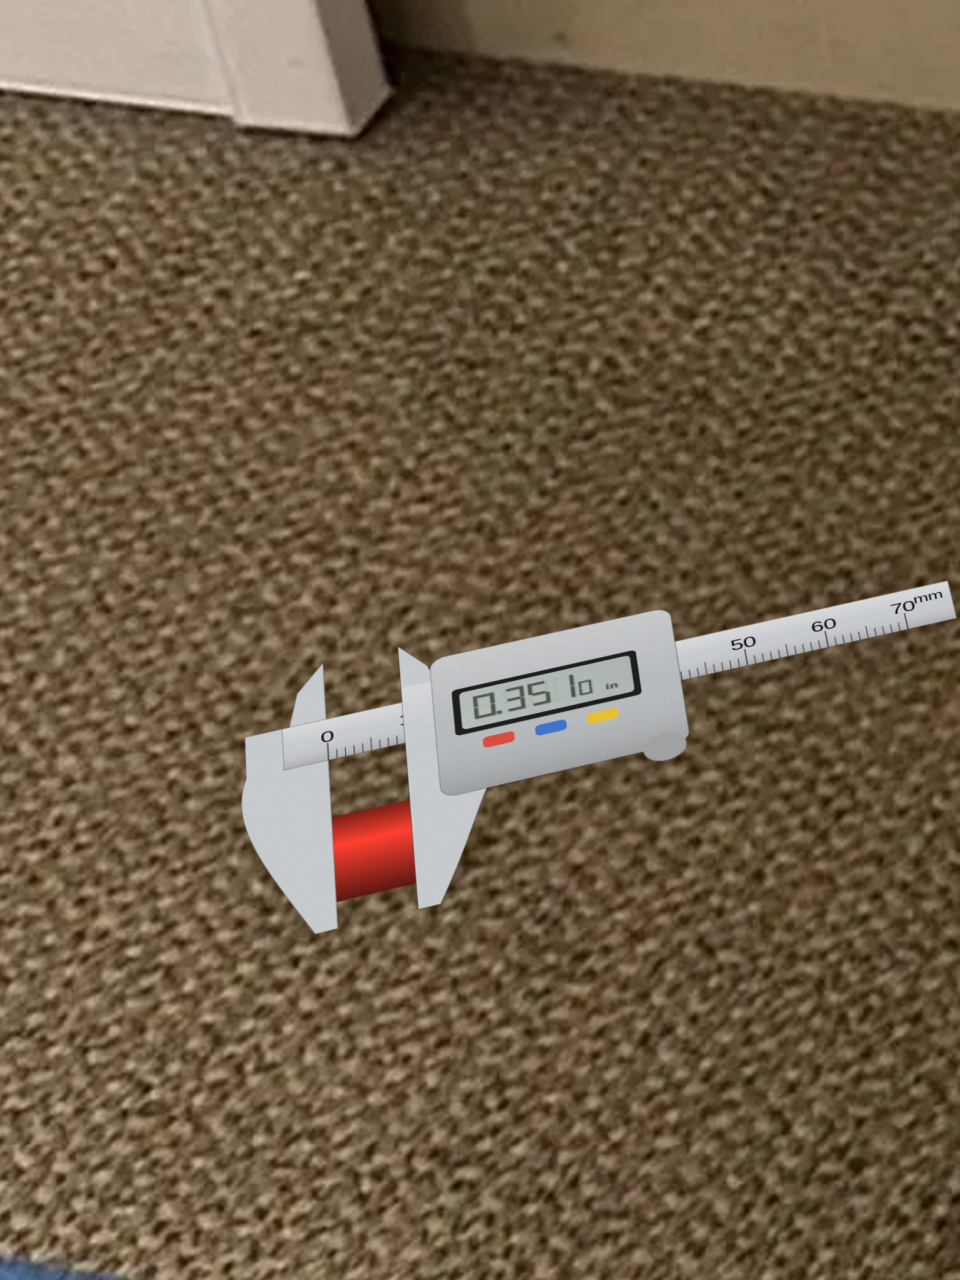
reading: in 0.3510
